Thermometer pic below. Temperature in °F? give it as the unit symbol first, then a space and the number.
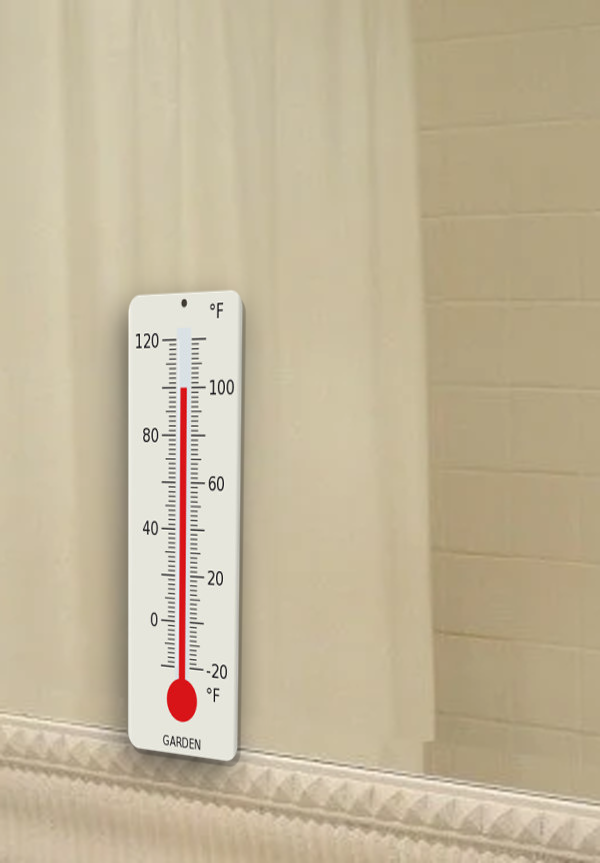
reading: °F 100
